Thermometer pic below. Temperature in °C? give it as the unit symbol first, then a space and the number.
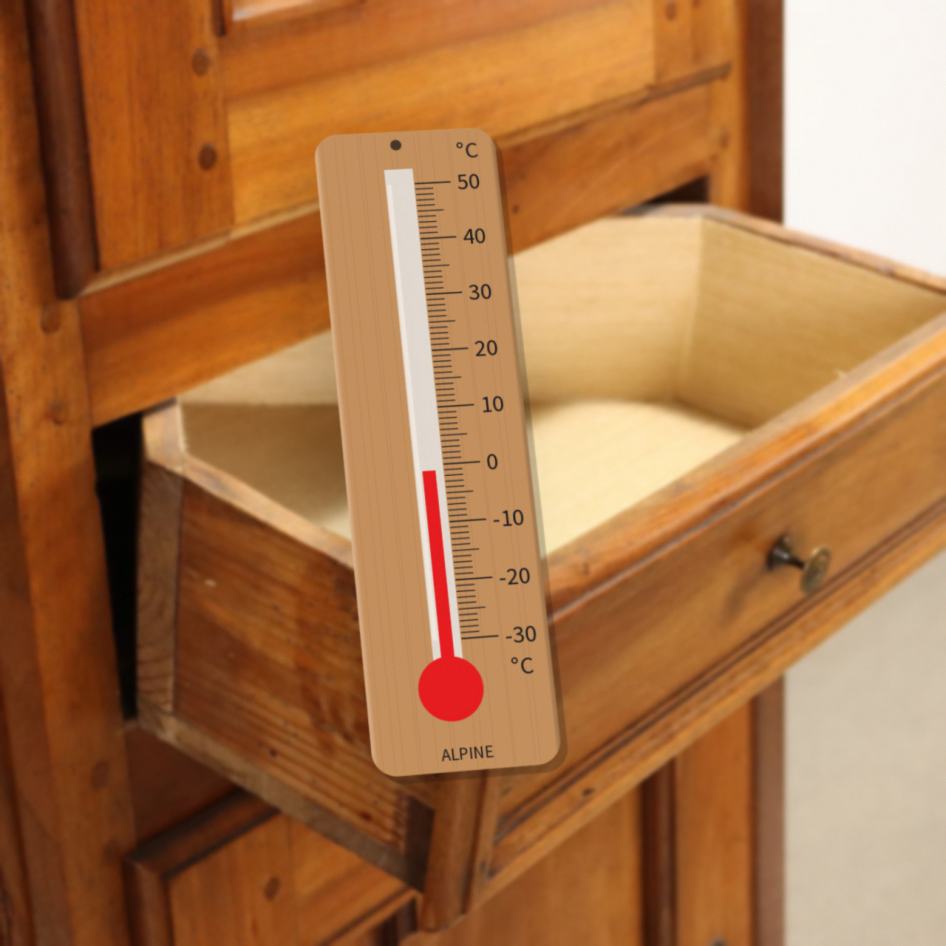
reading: °C -1
